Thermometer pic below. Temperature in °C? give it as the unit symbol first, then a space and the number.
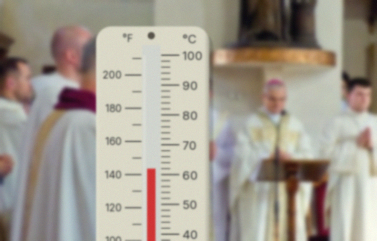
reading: °C 62
